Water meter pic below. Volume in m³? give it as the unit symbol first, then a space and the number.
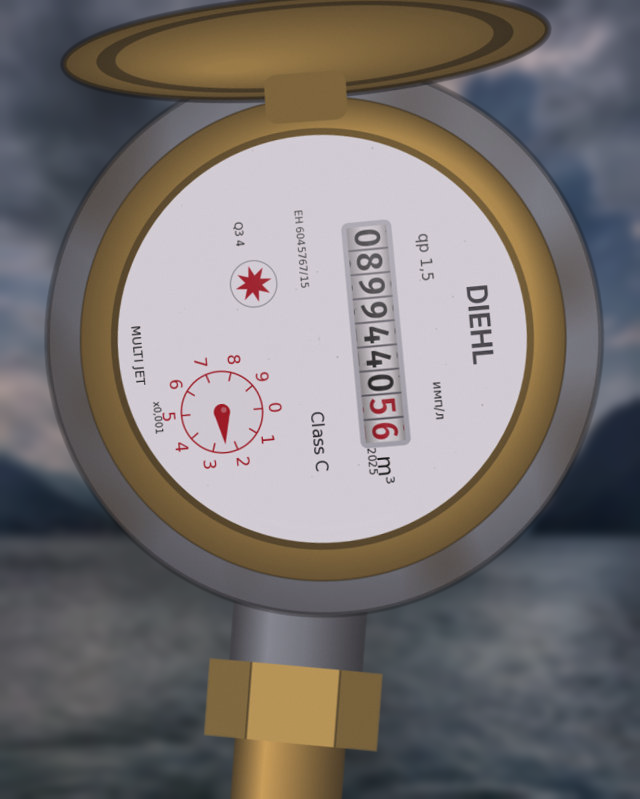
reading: m³ 899440.562
